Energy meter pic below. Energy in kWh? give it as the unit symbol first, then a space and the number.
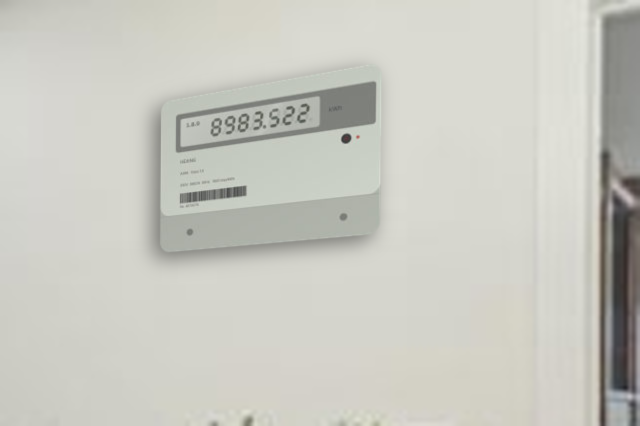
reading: kWh 8983.522
